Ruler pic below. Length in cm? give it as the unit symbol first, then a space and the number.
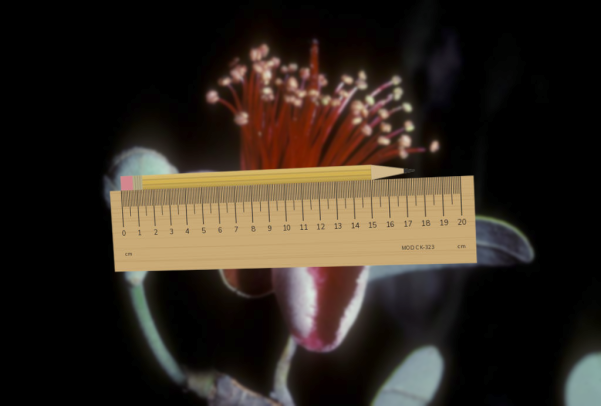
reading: cm 17.5
